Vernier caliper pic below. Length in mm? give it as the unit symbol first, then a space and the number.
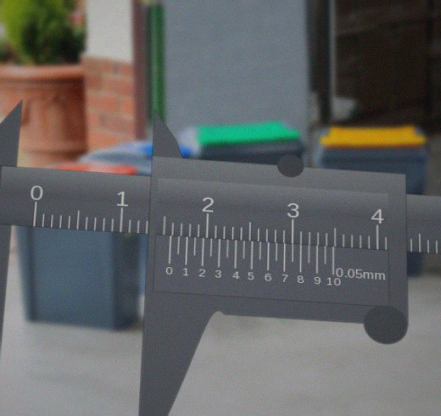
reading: mm 15.8
